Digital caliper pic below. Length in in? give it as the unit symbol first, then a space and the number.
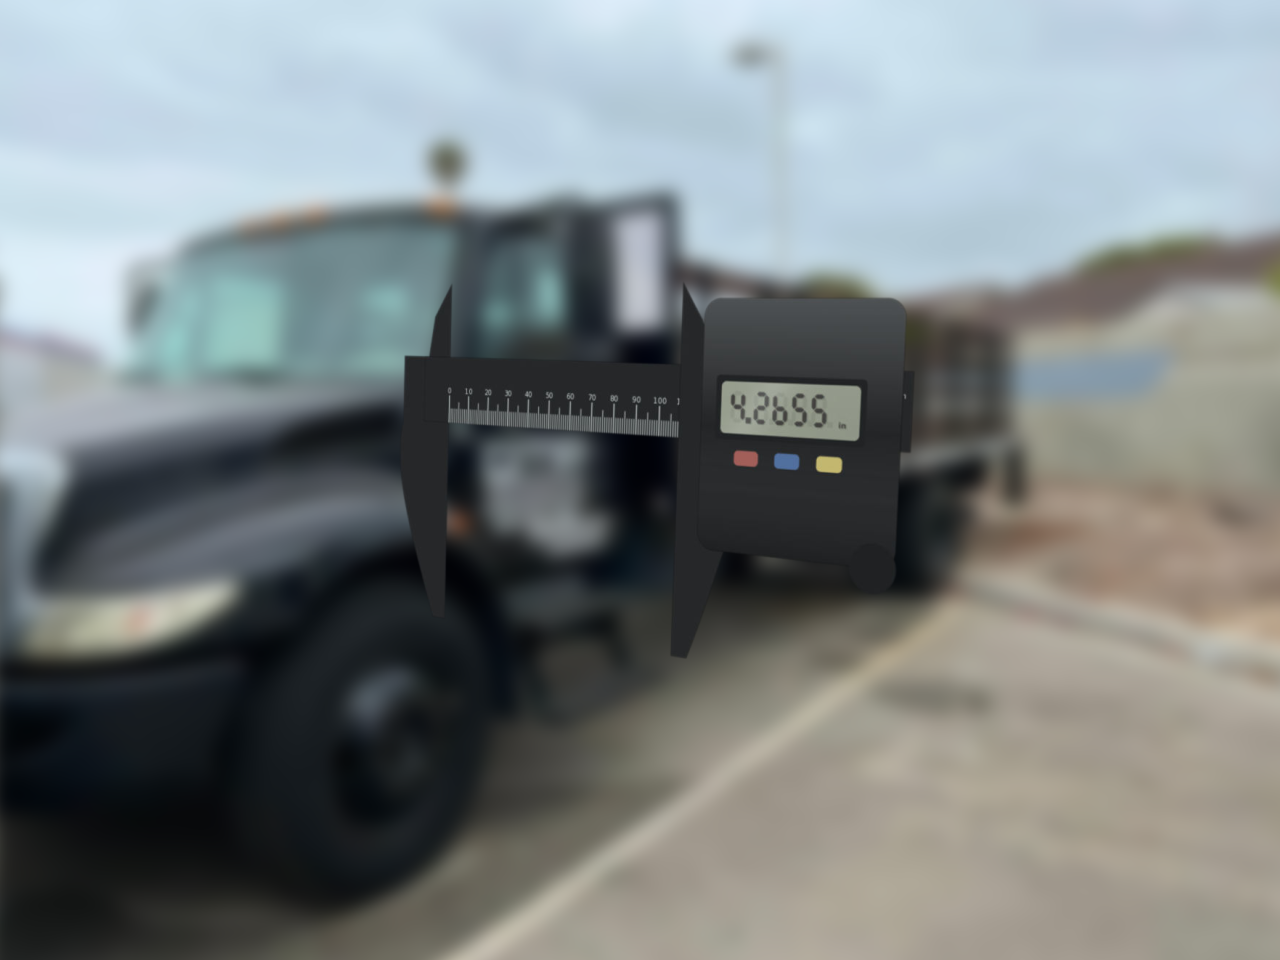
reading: in 4.2655
